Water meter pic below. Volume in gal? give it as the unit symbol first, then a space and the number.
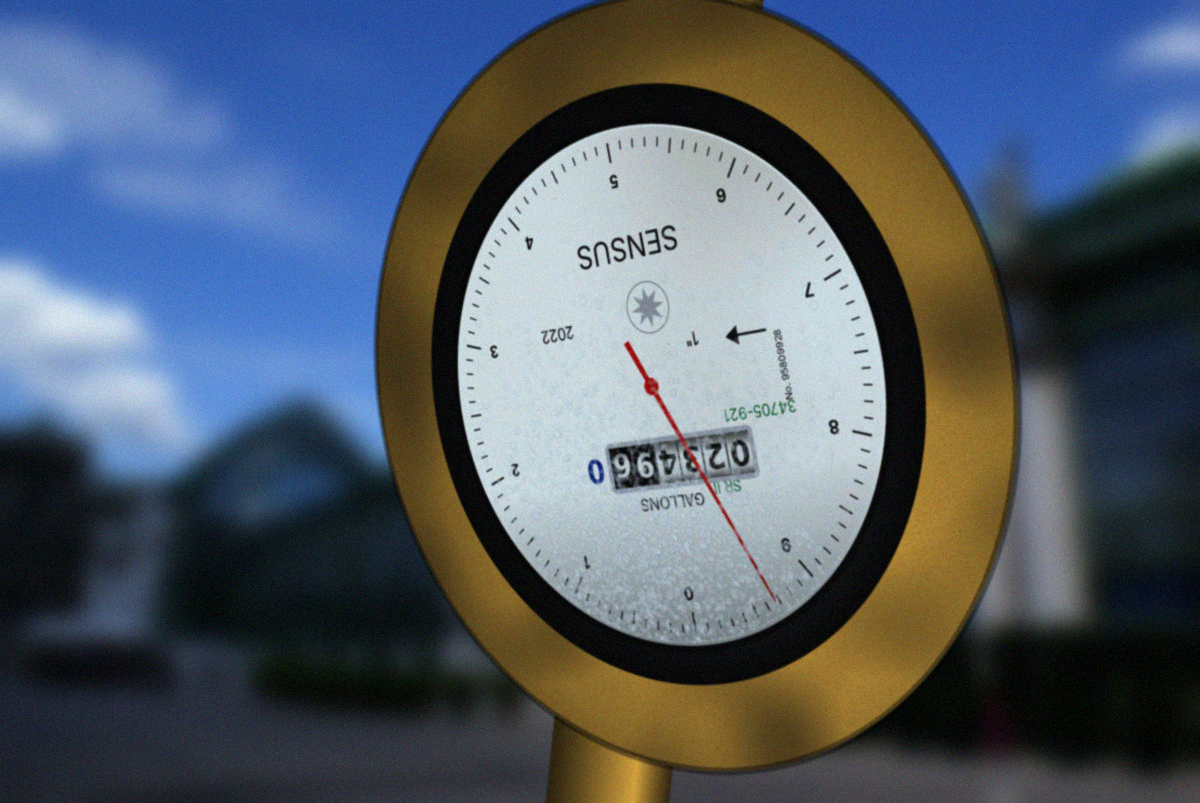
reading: gal 234959.3
